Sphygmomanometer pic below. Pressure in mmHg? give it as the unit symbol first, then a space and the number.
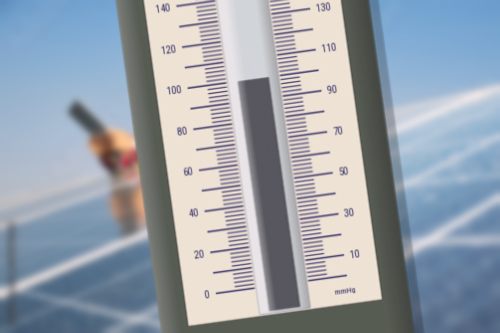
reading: mmHg 100
